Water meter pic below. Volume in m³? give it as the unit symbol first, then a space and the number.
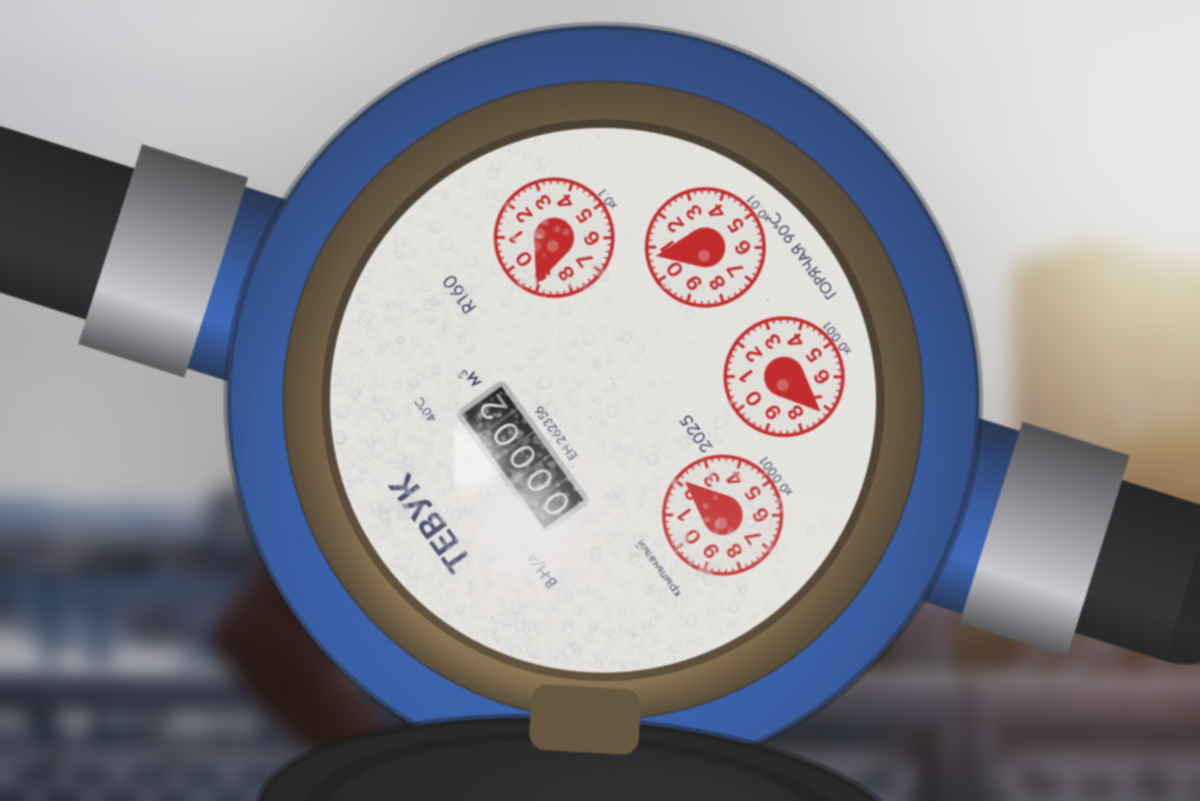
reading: m³ 1.9072
